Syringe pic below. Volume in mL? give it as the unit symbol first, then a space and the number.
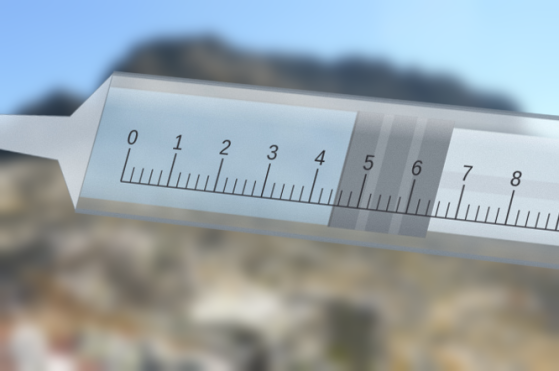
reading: mL 4.5
